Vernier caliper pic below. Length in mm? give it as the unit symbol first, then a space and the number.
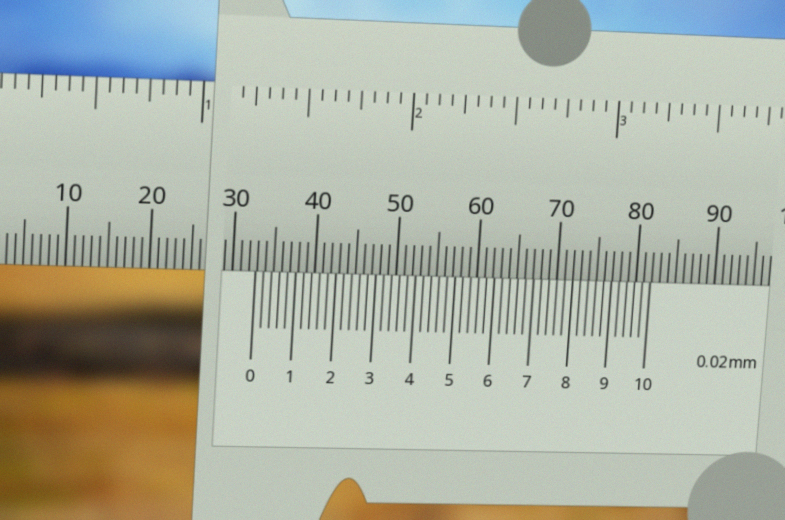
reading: mm 32.8
